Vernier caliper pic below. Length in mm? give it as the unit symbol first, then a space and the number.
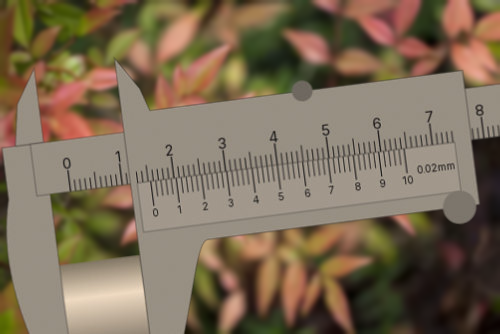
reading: mm 15.5
